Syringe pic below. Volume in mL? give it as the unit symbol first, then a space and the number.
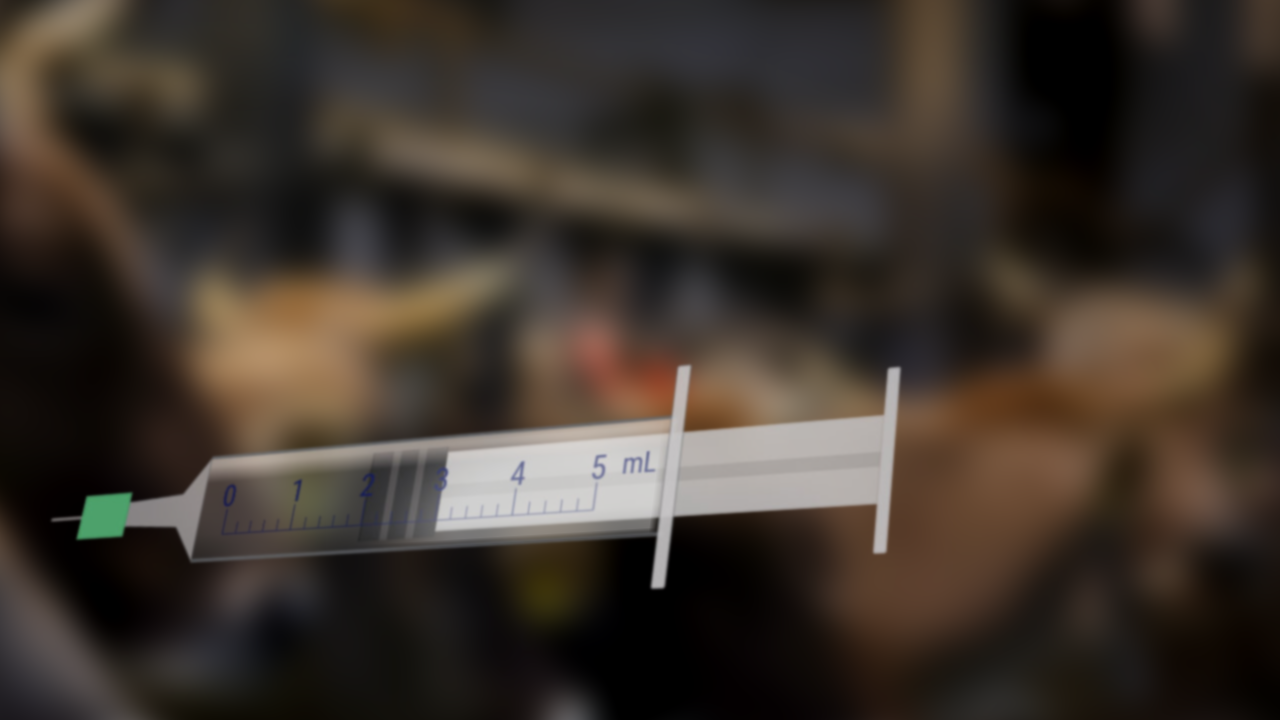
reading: mL 2
